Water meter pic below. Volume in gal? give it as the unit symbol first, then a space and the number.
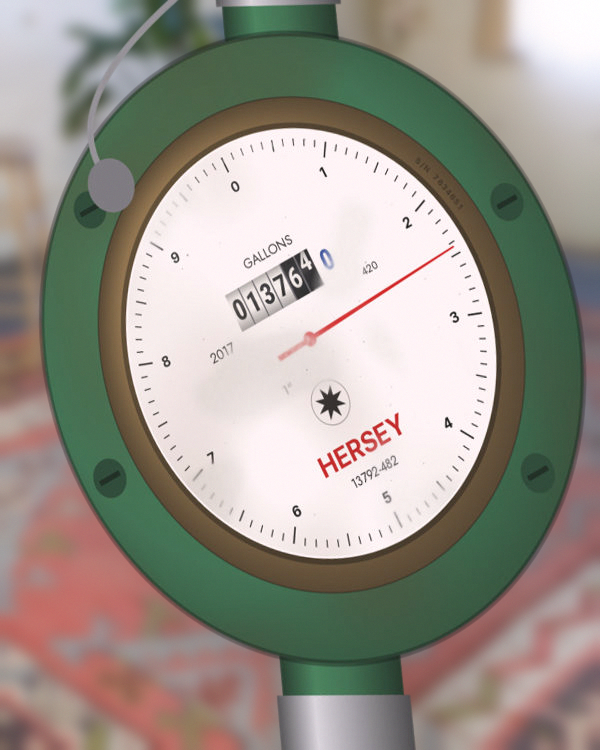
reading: gal 137642.4
